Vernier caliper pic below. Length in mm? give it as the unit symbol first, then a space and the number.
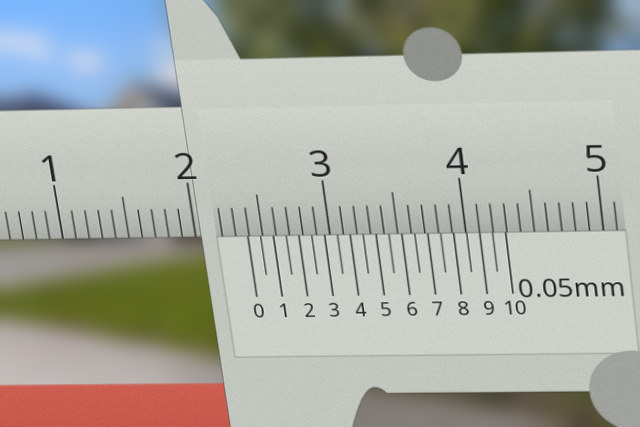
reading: mm 23.9
